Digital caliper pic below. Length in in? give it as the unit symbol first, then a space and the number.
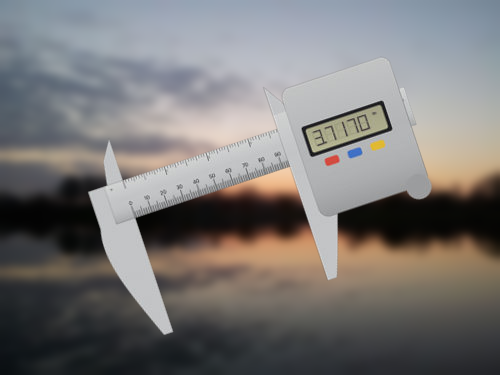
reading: in 3.7170
